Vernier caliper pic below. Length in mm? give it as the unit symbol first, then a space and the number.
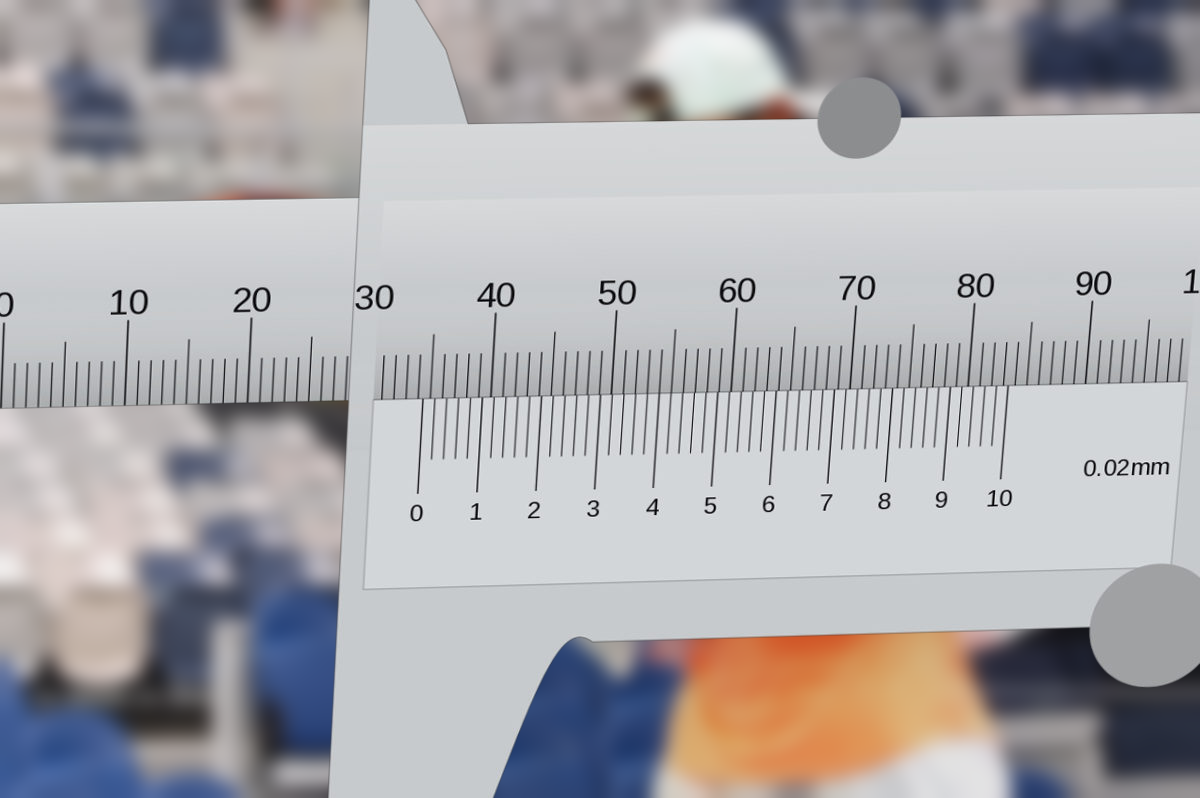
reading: mm 34.4
